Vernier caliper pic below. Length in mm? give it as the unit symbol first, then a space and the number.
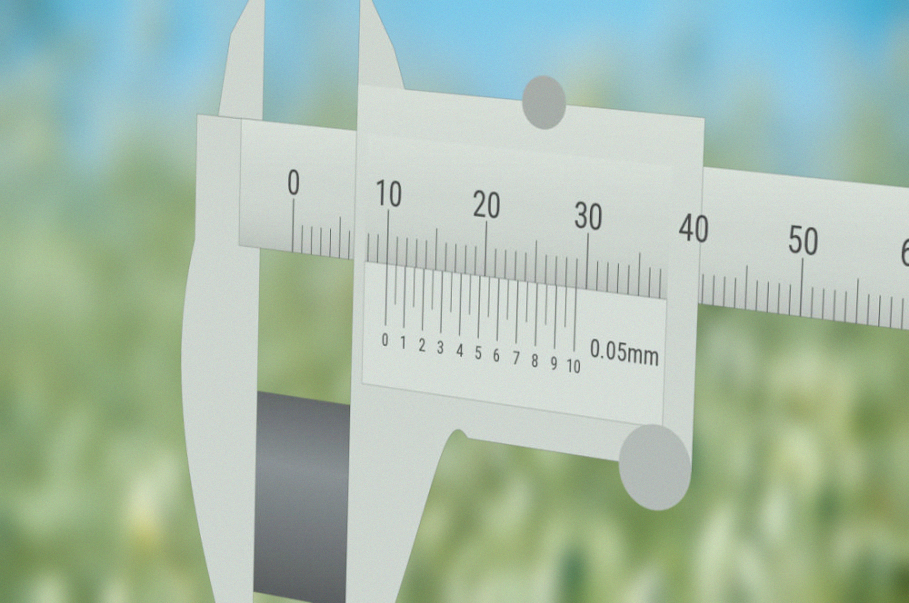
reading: mm 10.0
